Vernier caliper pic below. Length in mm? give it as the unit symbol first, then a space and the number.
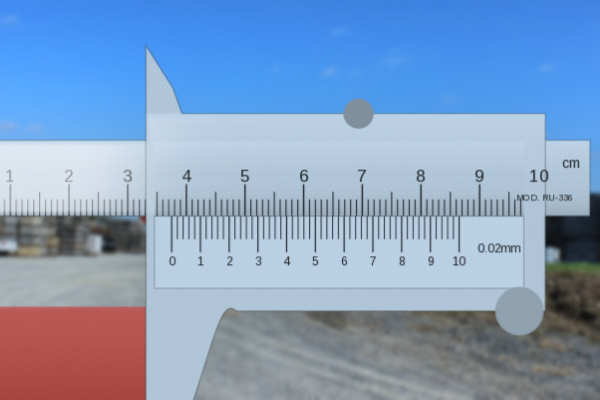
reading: mm 37.5
